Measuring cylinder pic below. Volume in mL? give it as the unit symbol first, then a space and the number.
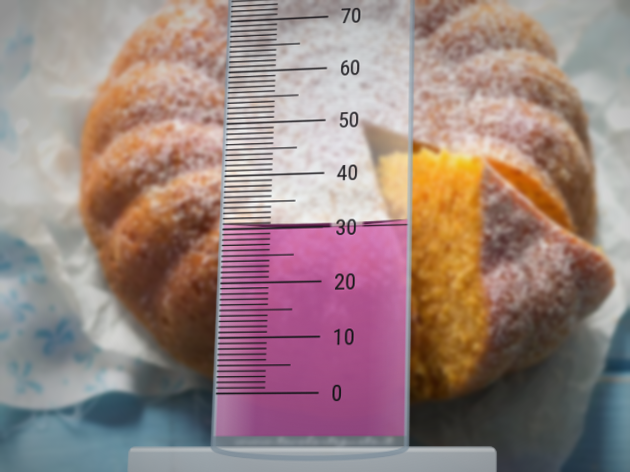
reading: mL 30
